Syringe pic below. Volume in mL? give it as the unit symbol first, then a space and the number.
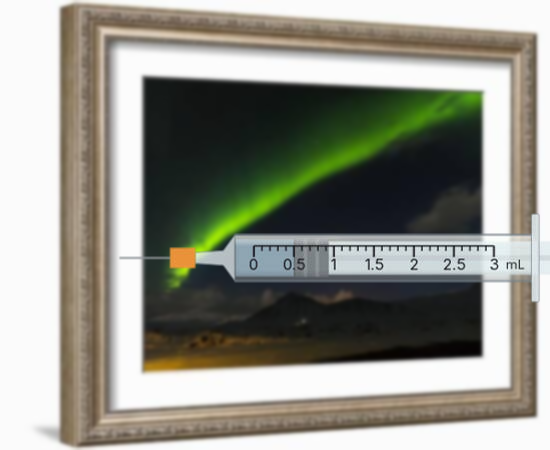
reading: mL 0.5
